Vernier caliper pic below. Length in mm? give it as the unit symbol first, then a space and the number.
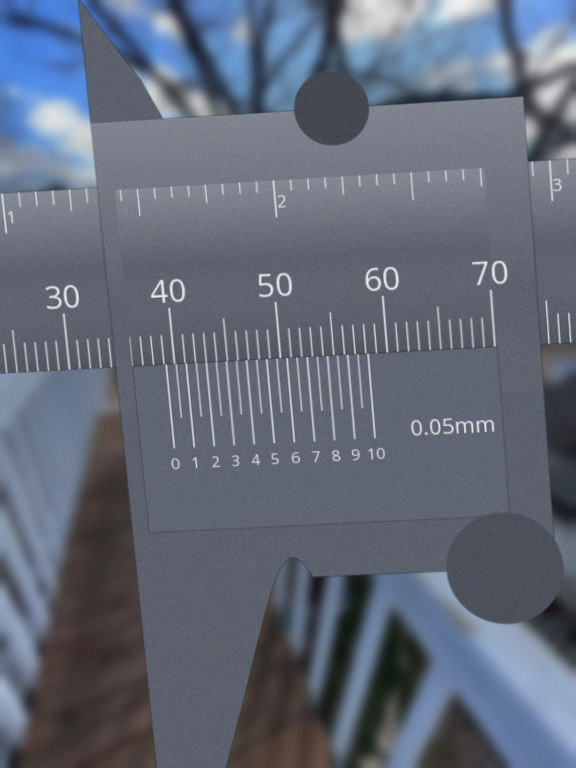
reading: mm 39.2
